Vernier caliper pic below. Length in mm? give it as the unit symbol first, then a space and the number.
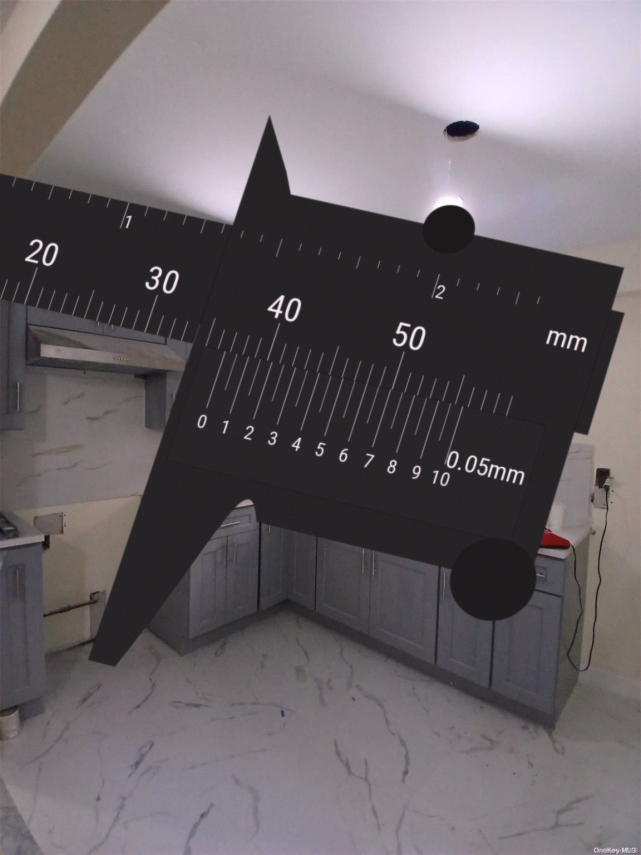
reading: mm 36.6
